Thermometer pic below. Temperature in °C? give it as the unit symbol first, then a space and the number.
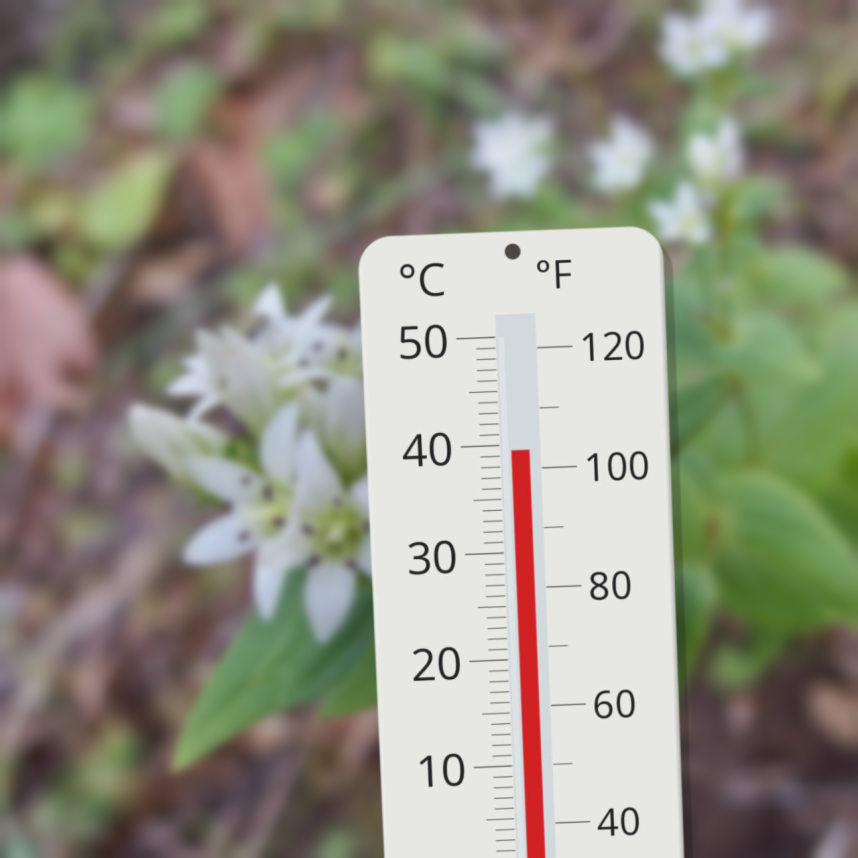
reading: °C 39.5
